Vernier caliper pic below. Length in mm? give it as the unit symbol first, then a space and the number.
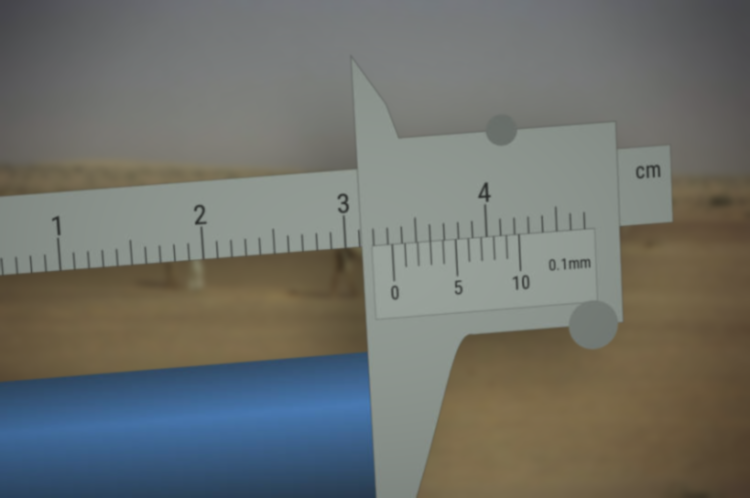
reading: mm 33.3
